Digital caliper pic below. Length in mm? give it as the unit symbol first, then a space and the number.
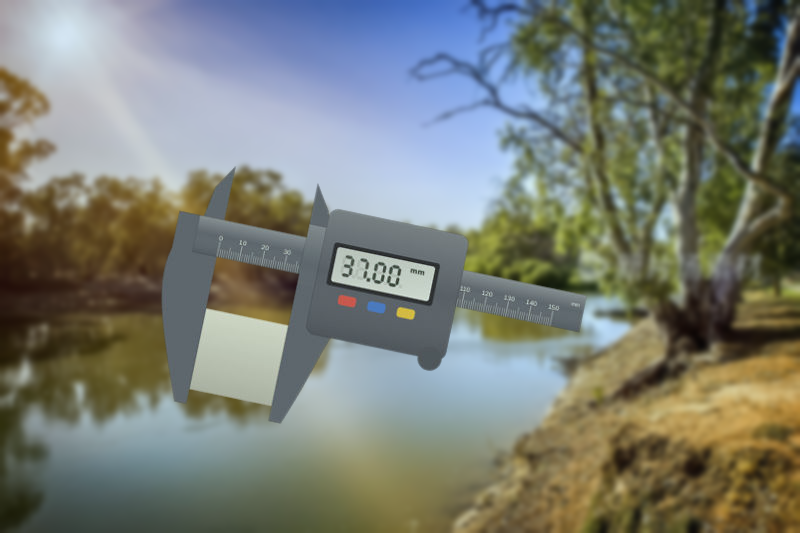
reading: mm 37.00
